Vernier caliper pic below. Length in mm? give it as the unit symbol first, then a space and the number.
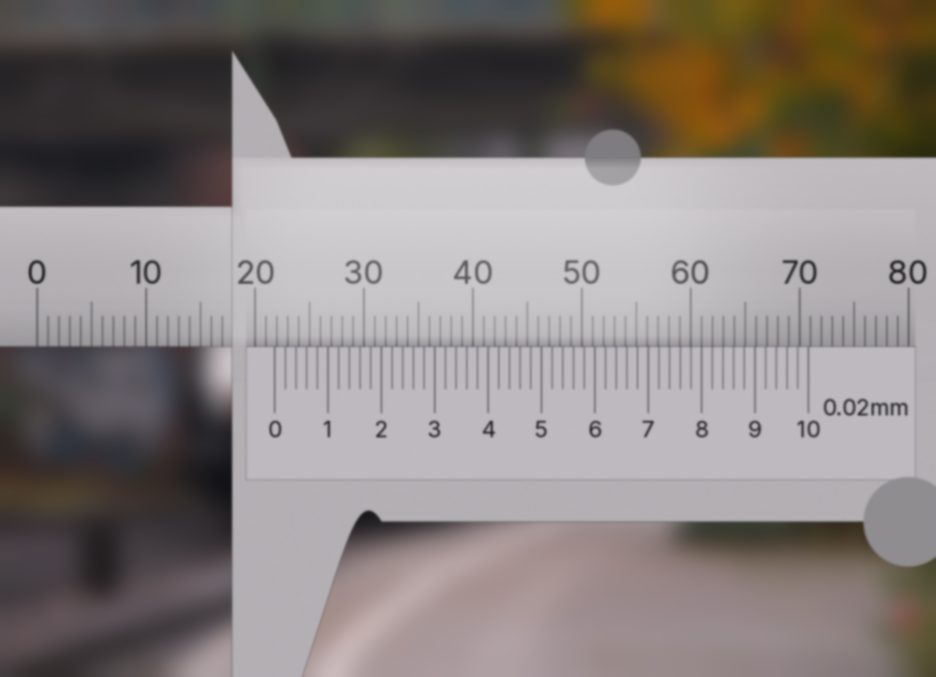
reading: mm 21.8
